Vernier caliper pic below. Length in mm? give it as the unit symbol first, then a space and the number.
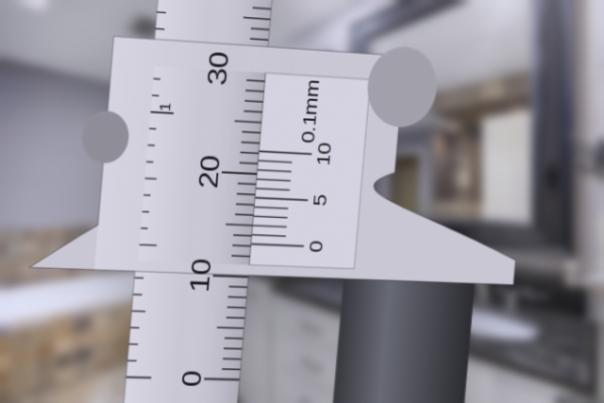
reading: mm 13.2
